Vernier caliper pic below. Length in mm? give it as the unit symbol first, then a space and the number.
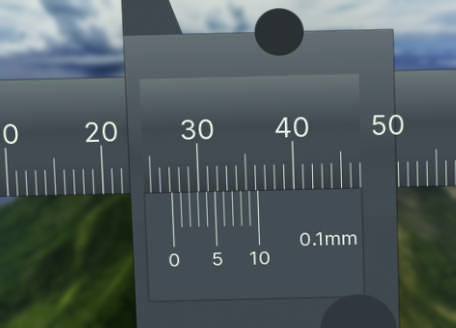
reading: mm 27.2
